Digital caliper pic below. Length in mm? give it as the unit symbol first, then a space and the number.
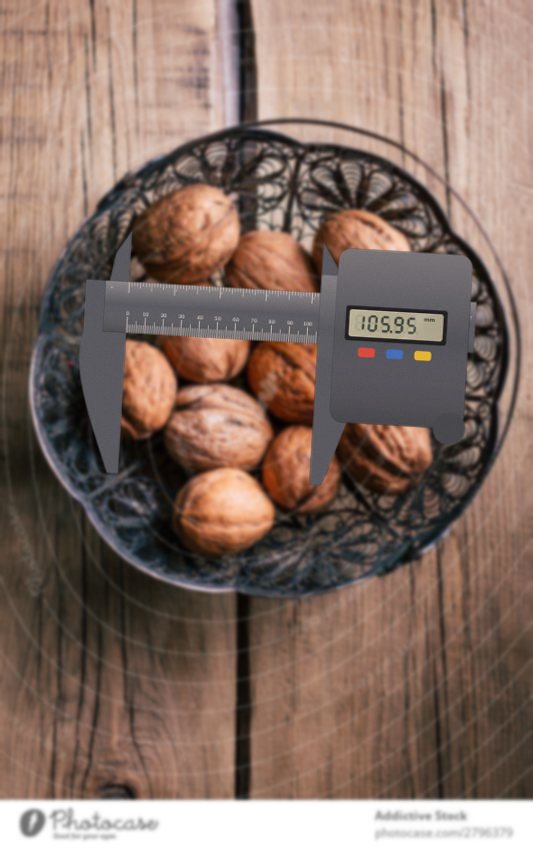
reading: mm 105.95
